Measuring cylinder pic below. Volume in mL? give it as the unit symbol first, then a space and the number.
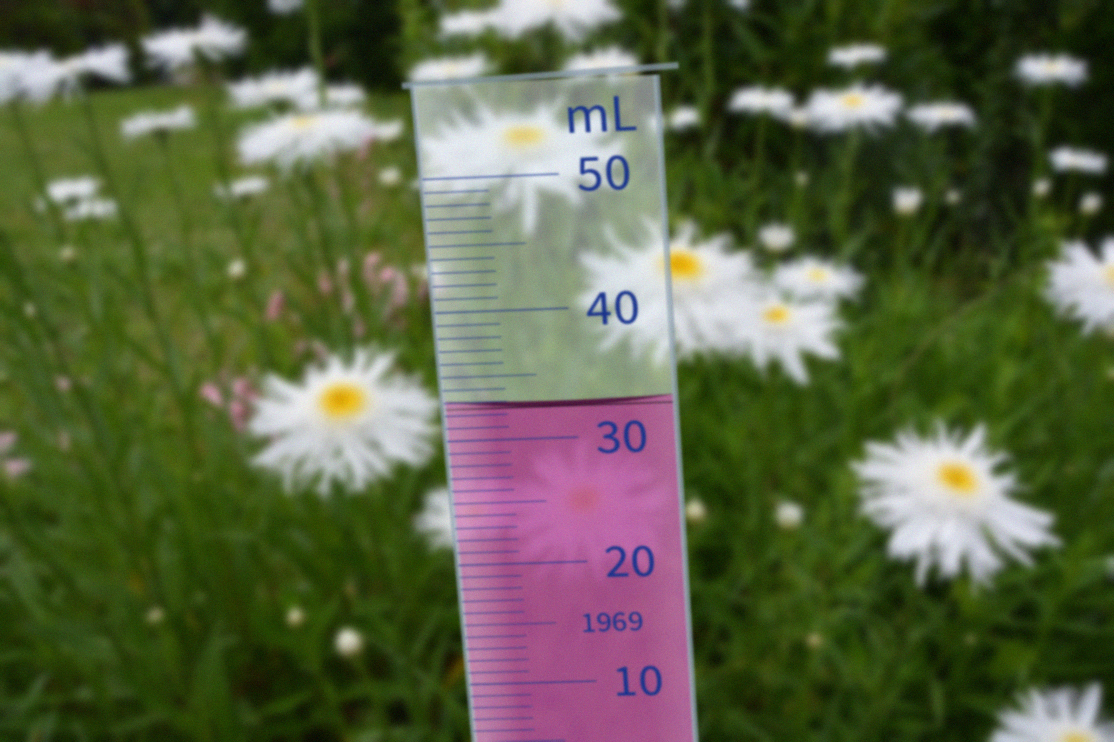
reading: mL 32.5
